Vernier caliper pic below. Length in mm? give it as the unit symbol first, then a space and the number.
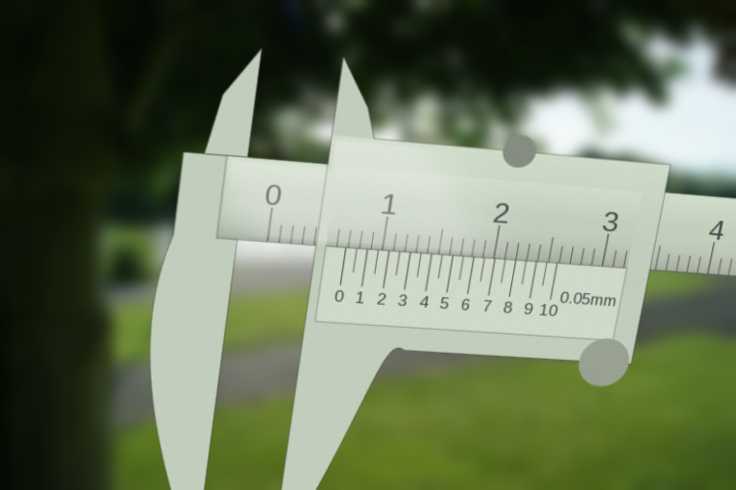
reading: mm 6.8
